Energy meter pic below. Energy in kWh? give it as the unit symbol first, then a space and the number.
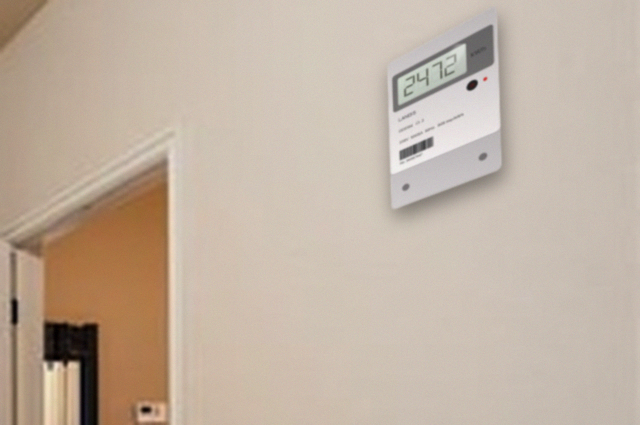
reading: kWh 2472
